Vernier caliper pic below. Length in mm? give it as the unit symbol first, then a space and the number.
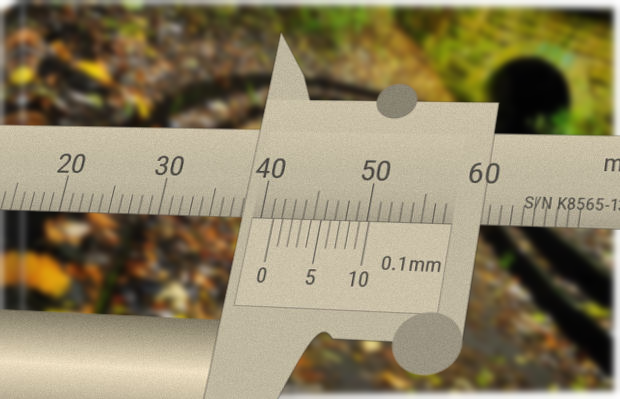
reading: mm 41.2
